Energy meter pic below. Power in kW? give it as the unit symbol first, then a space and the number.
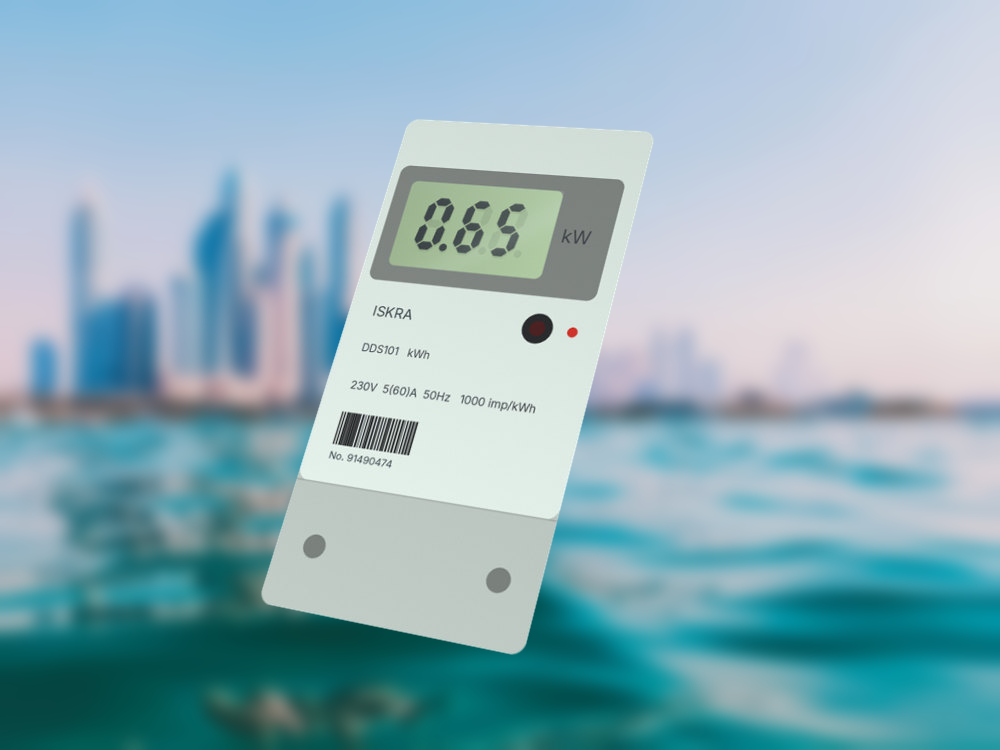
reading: kW 0.65
